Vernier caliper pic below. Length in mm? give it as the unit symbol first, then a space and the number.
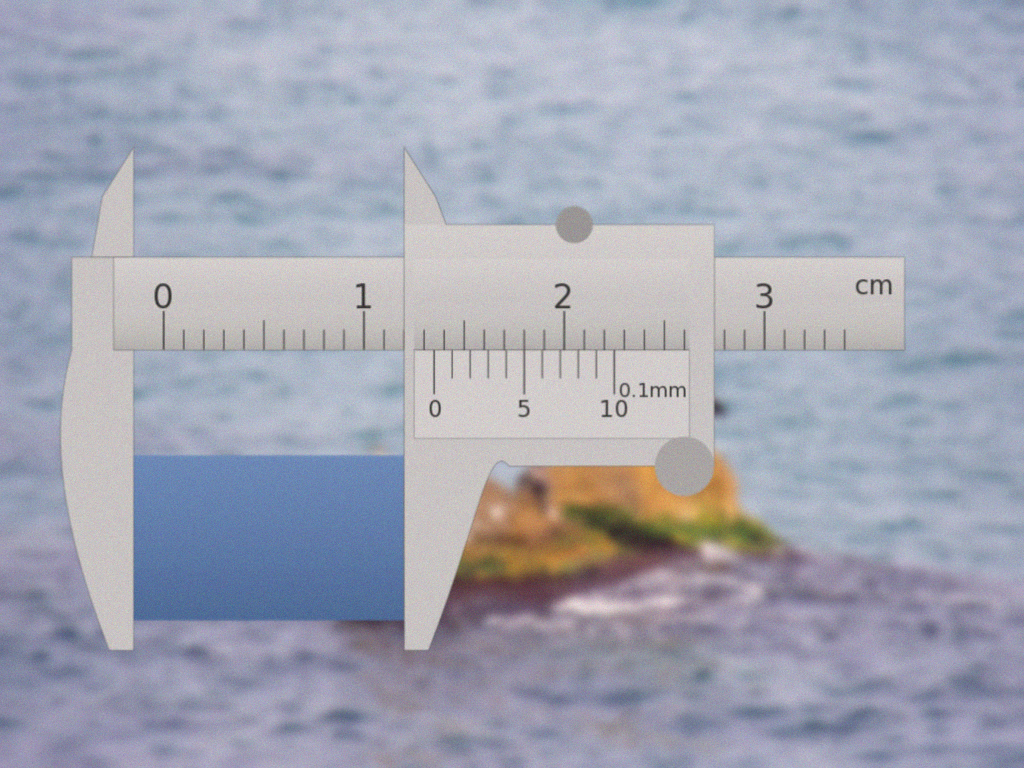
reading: mm 13.5
